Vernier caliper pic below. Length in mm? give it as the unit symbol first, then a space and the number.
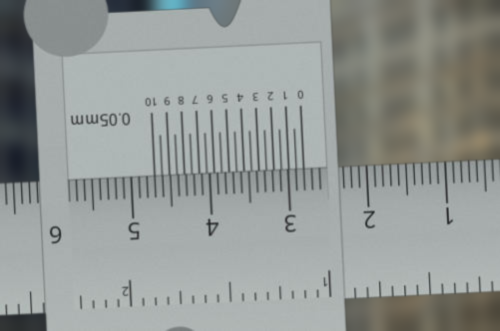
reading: mm 28.0
